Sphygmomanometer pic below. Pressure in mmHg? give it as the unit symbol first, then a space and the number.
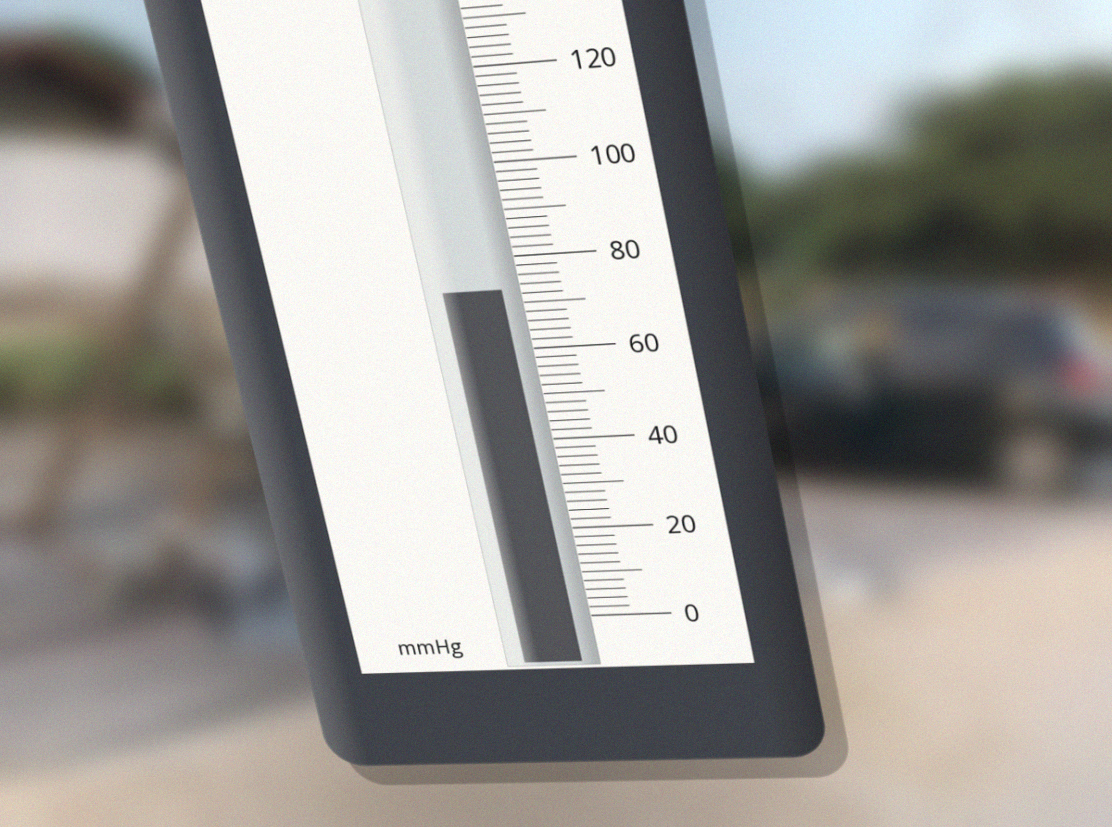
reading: mmHg 73
